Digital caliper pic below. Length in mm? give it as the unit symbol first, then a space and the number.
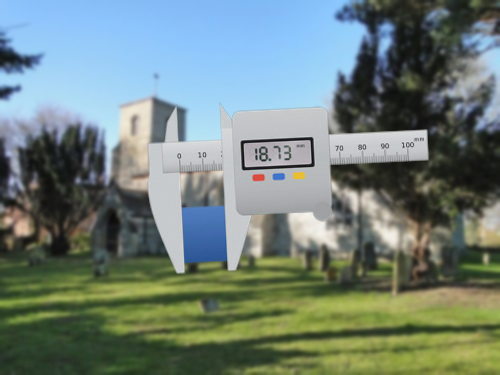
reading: mm 18.73
